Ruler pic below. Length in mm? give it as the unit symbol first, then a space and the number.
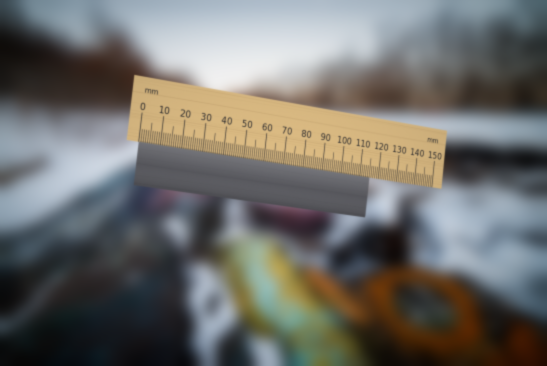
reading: mm 115
